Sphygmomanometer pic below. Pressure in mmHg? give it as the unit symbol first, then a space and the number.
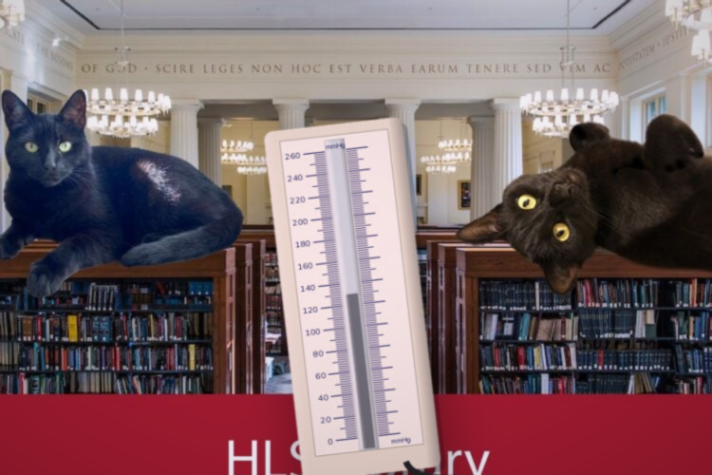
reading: mmHg 130
